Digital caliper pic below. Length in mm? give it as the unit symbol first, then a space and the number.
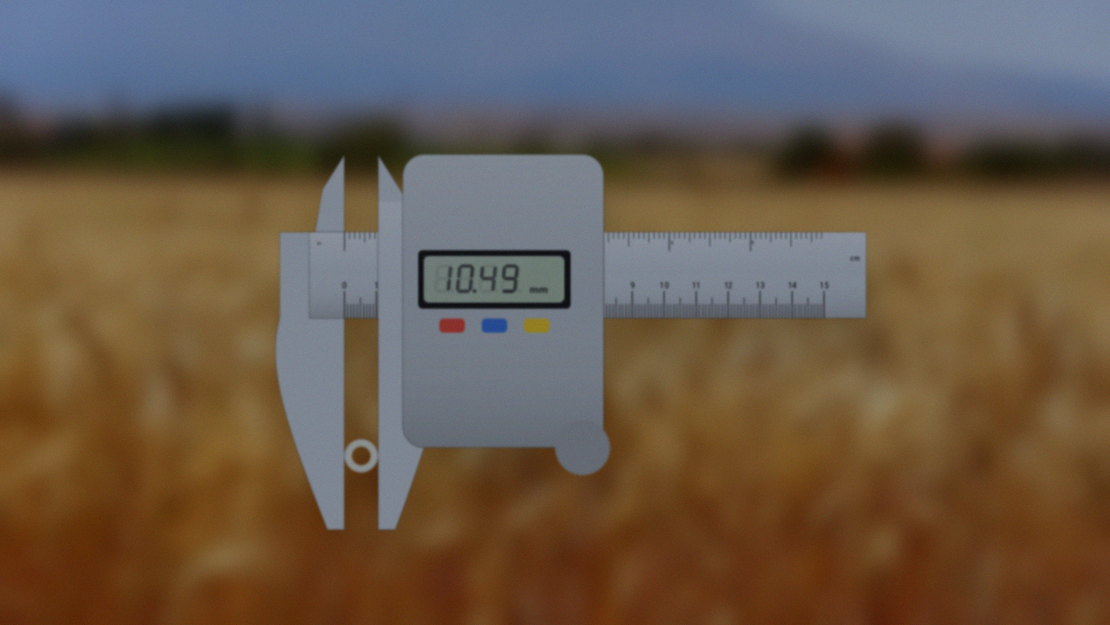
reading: mm 10.49
